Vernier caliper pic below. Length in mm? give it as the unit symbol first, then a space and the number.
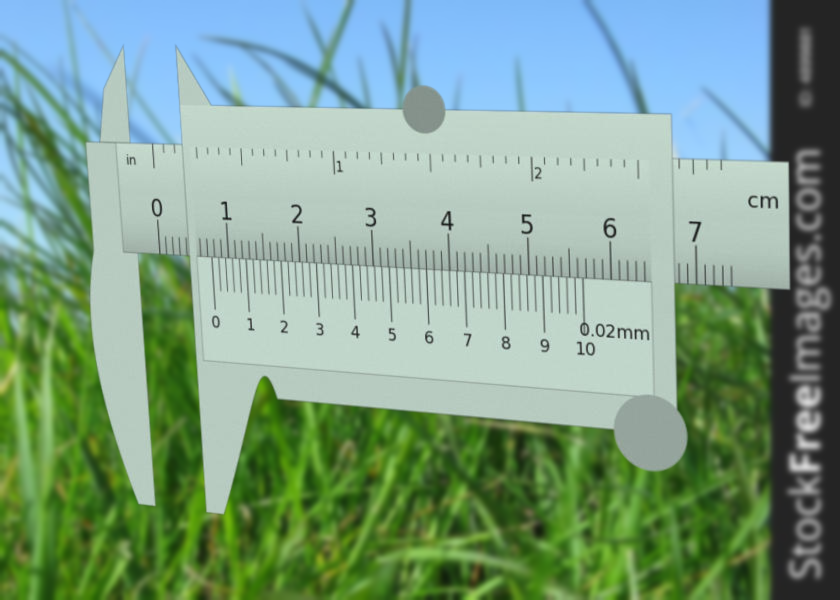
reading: mm 7.6
